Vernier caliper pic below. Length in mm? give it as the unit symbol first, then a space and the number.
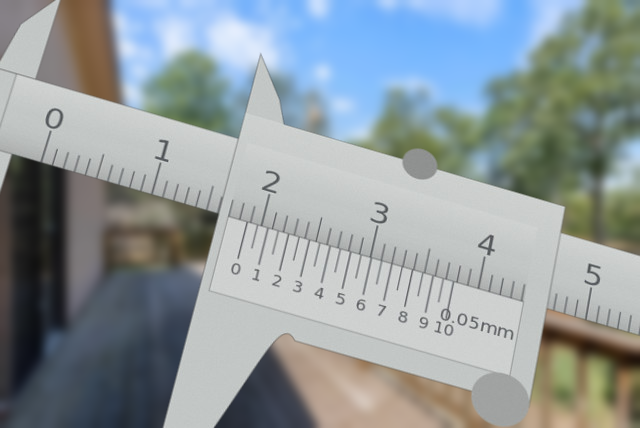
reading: mm 18.7
